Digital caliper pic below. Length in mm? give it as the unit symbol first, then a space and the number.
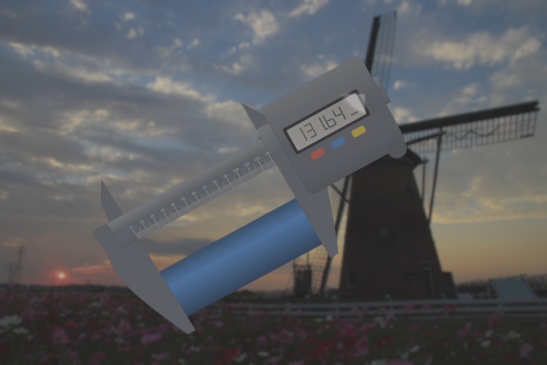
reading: mm 131.64
